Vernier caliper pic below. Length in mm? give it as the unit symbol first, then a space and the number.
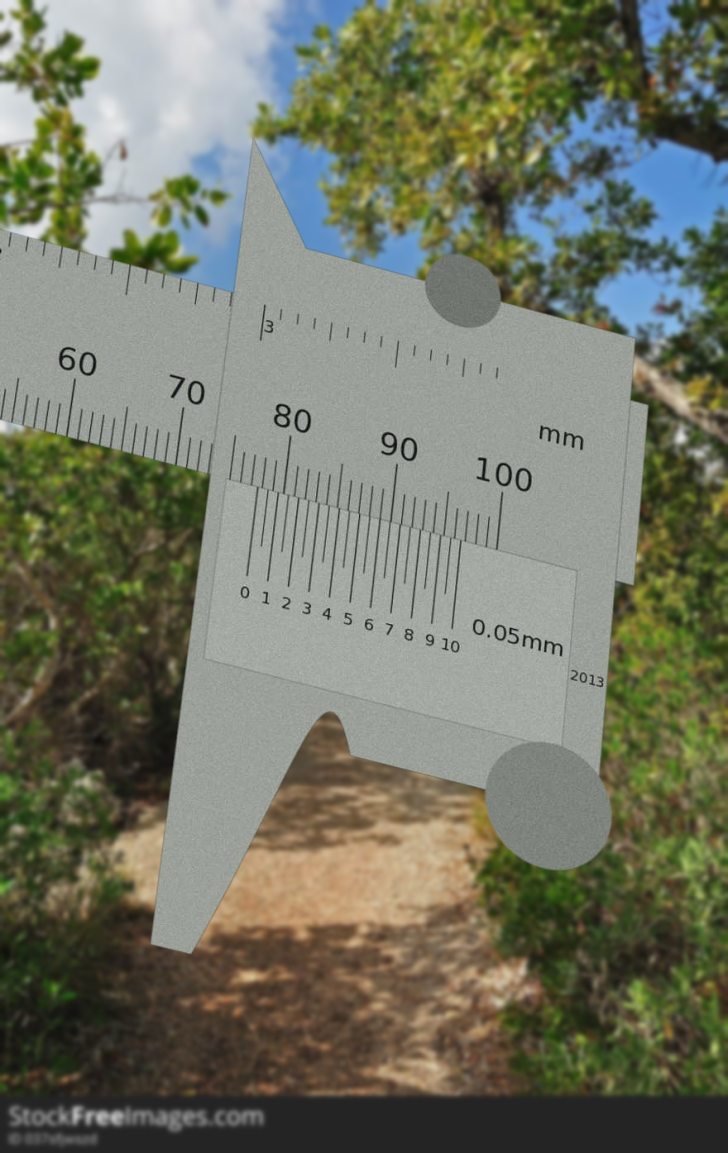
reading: mm 77.6
